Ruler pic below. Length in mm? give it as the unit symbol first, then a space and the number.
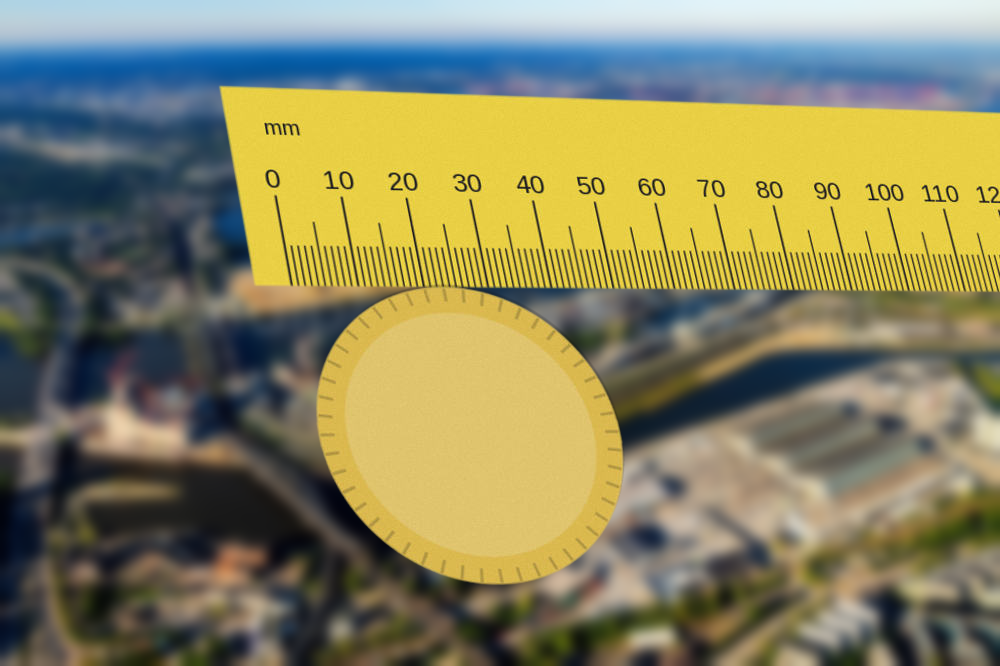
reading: mm 46
